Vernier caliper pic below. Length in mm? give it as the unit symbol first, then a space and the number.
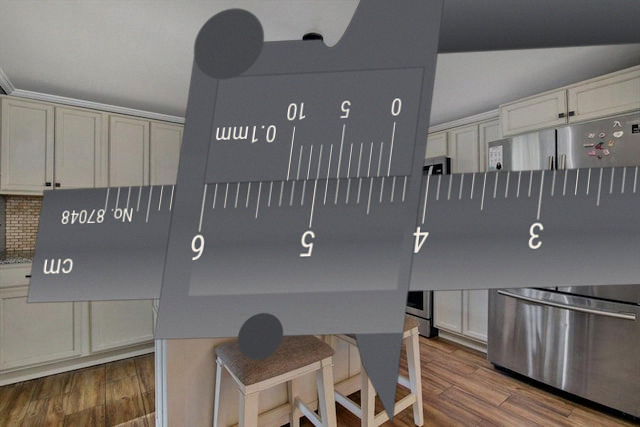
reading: mm 43.6
